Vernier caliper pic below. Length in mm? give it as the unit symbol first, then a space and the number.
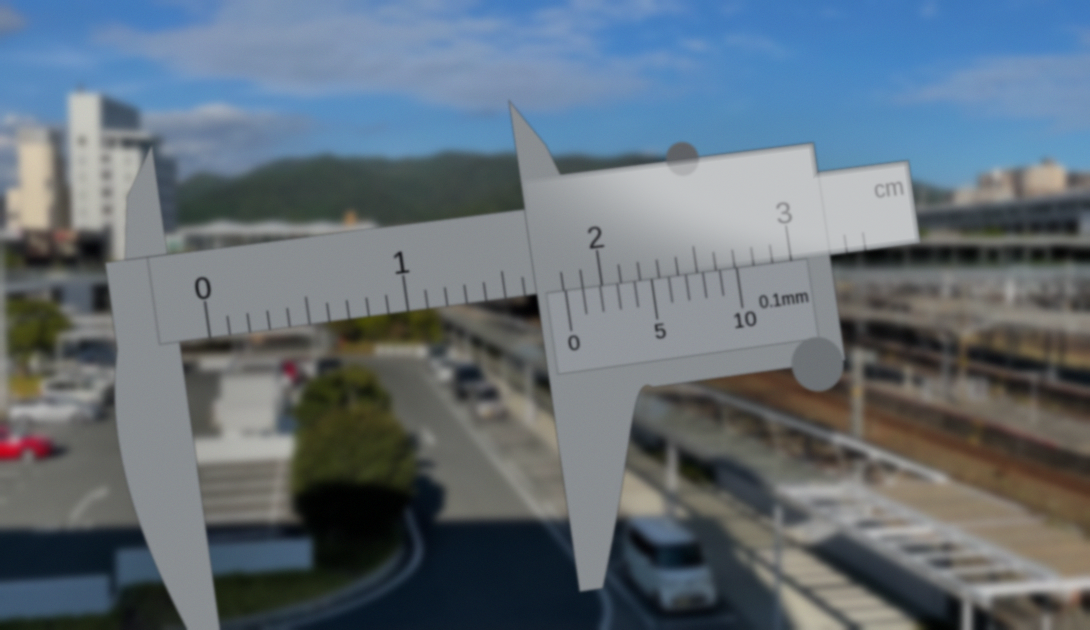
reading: mm 18.1
